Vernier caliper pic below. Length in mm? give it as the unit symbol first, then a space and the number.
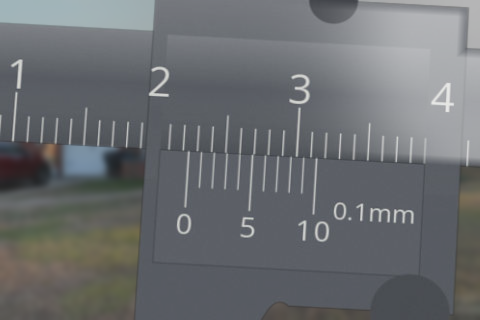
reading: mm 22.4
